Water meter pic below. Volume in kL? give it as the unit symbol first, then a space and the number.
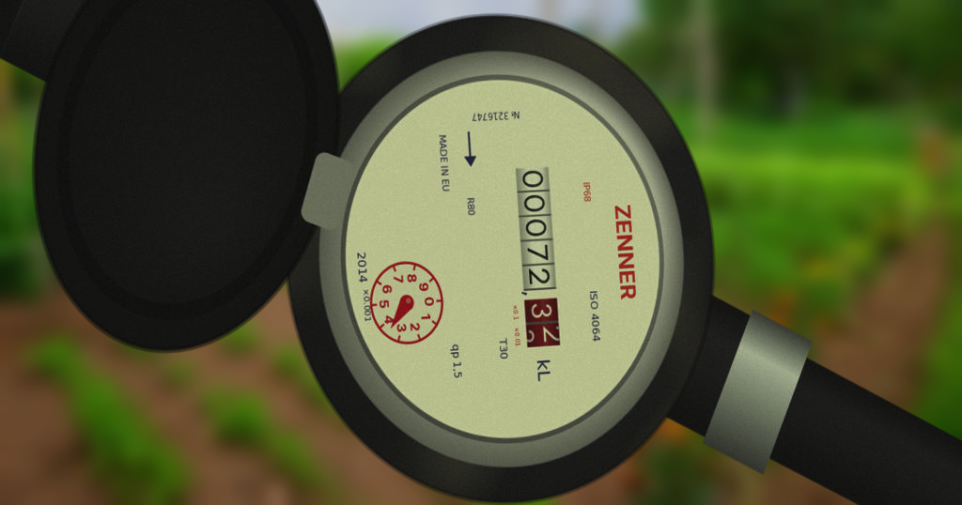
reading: kL 72.323
